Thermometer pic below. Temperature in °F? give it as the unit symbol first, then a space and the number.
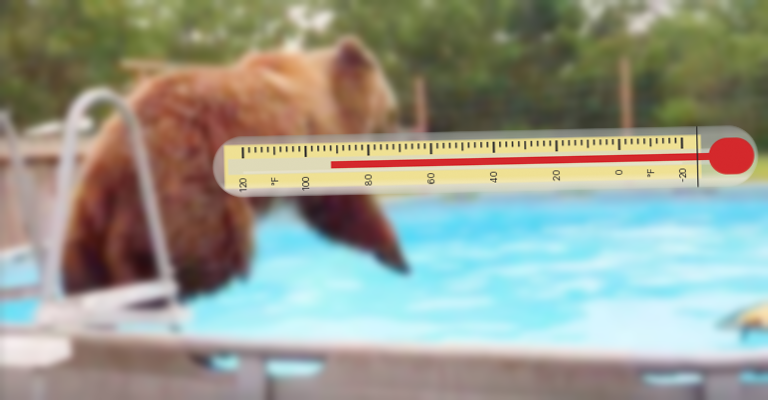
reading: °F 92
